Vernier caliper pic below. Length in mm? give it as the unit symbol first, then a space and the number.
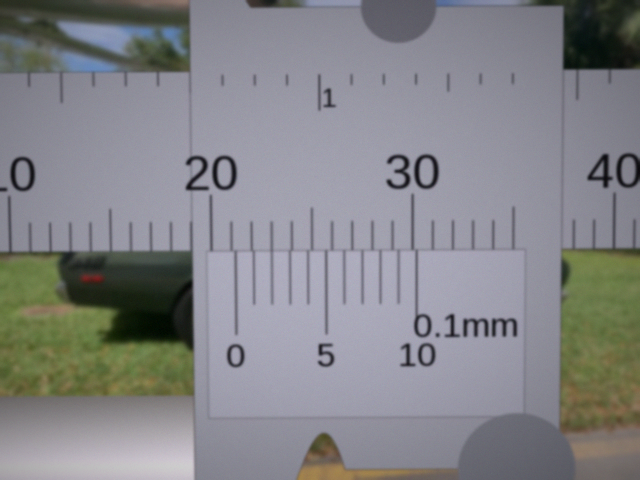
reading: mm 21.2
